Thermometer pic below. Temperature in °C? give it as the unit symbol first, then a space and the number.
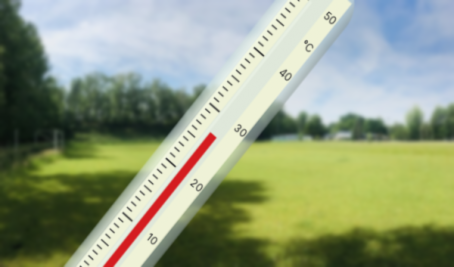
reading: °C 27
